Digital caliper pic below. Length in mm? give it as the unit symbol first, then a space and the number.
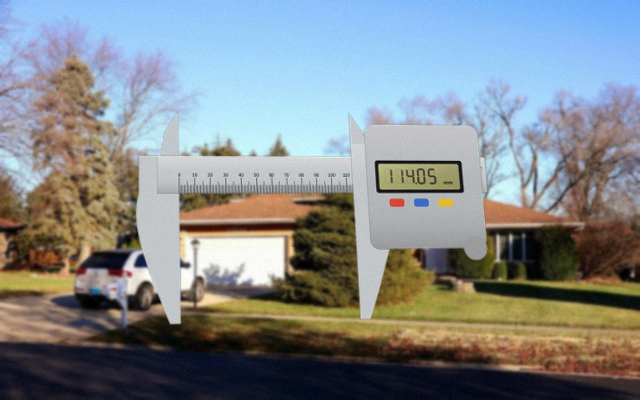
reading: mm 114.05
